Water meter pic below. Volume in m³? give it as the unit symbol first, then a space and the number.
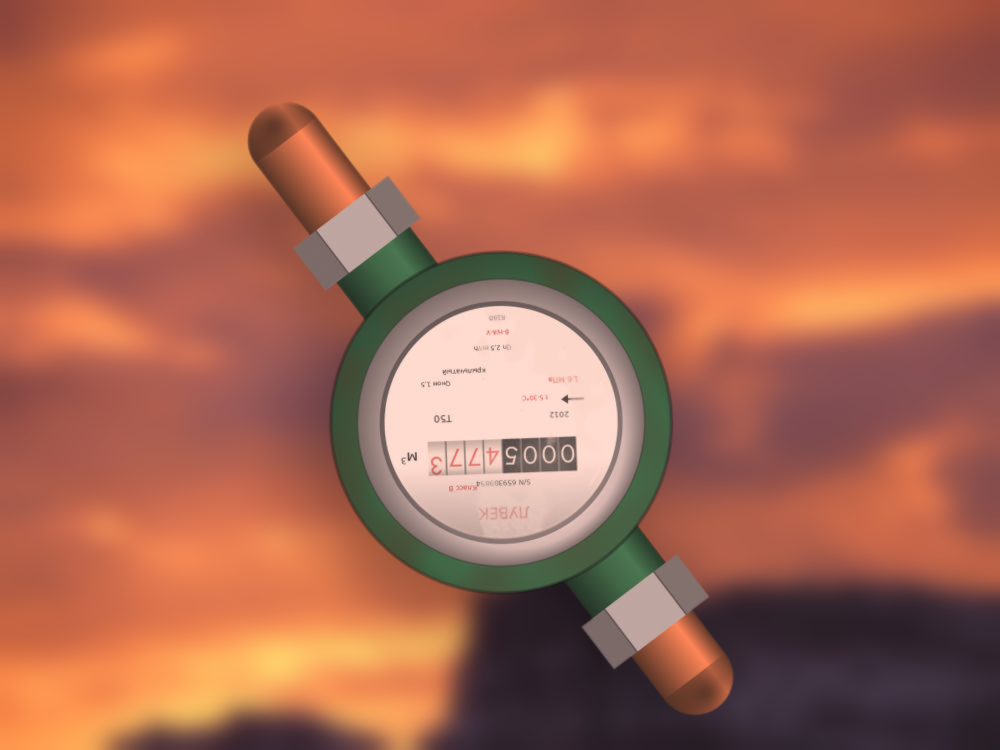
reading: m³ 5.4773
